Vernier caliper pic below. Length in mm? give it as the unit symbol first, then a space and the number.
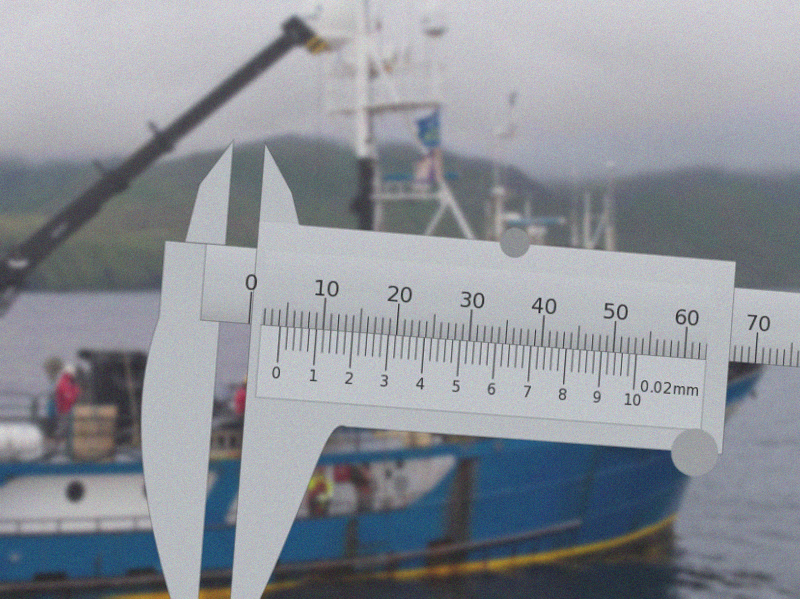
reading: mm 4.2
